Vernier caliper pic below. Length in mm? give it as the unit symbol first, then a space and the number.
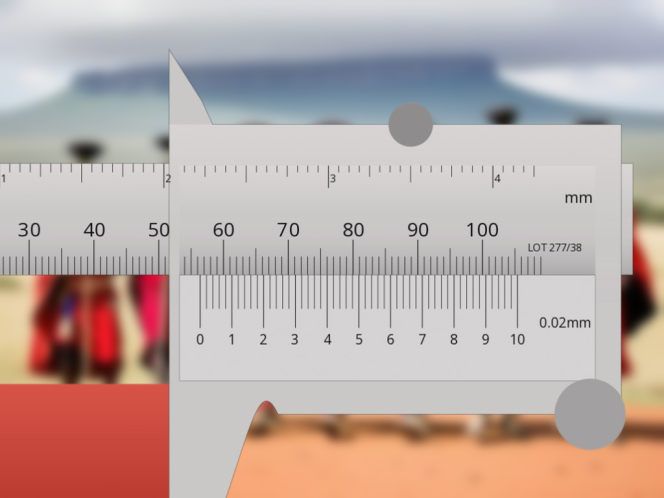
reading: mm 56.4
